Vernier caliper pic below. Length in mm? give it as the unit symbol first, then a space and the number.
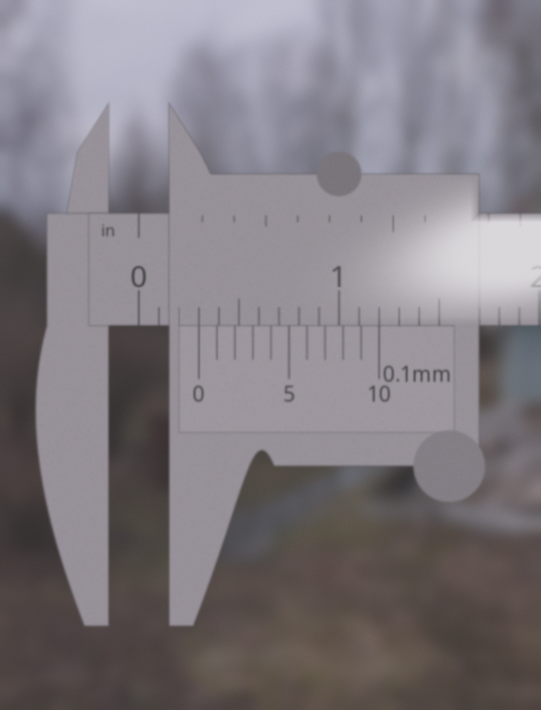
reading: mm 3.0
